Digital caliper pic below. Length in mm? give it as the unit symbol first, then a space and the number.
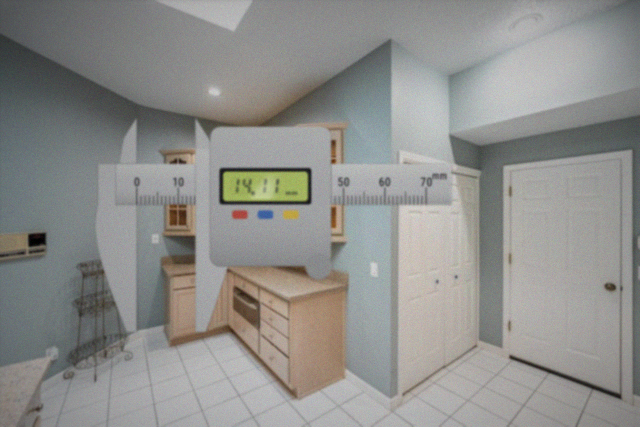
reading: mm 14.11
